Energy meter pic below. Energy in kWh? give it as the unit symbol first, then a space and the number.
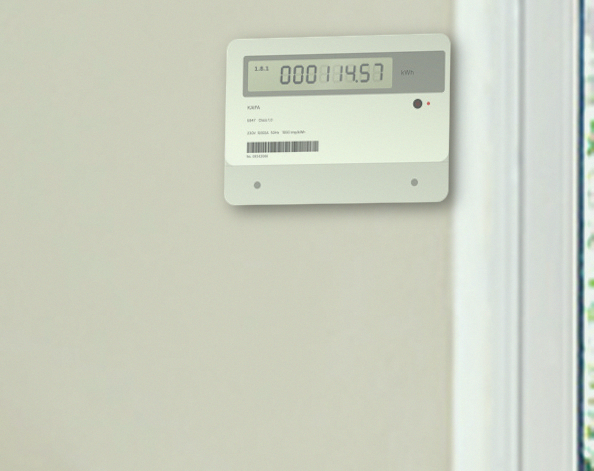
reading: kWh 114.57
